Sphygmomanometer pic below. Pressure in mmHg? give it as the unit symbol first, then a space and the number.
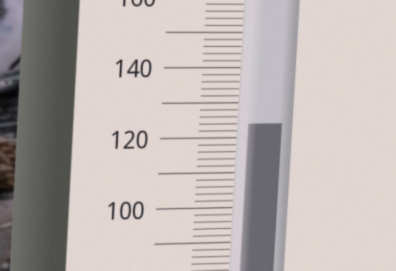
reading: mmHg 124
